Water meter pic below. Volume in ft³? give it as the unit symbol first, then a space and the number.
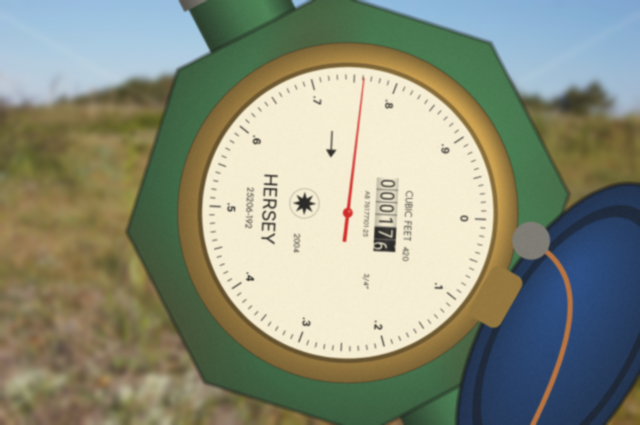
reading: ft³ 175.76
